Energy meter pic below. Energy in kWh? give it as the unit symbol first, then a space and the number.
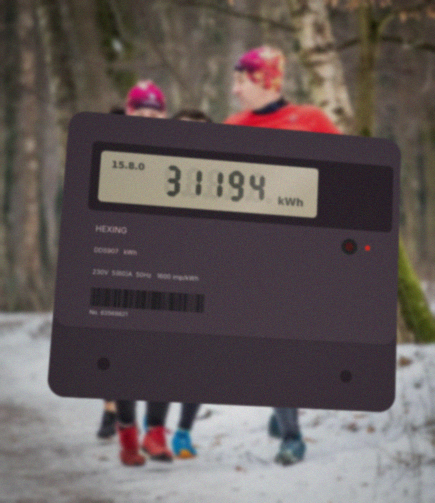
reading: kWh 31194
